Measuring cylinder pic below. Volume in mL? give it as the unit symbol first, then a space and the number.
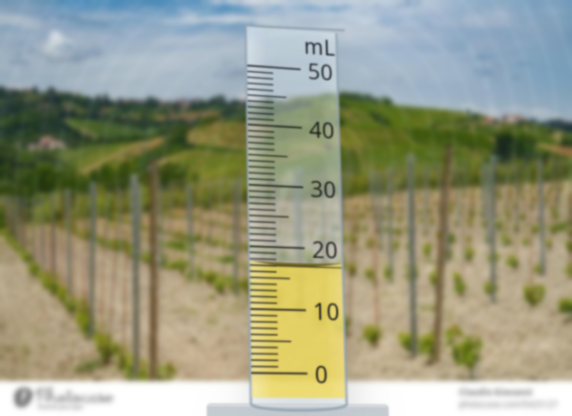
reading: mL 17
